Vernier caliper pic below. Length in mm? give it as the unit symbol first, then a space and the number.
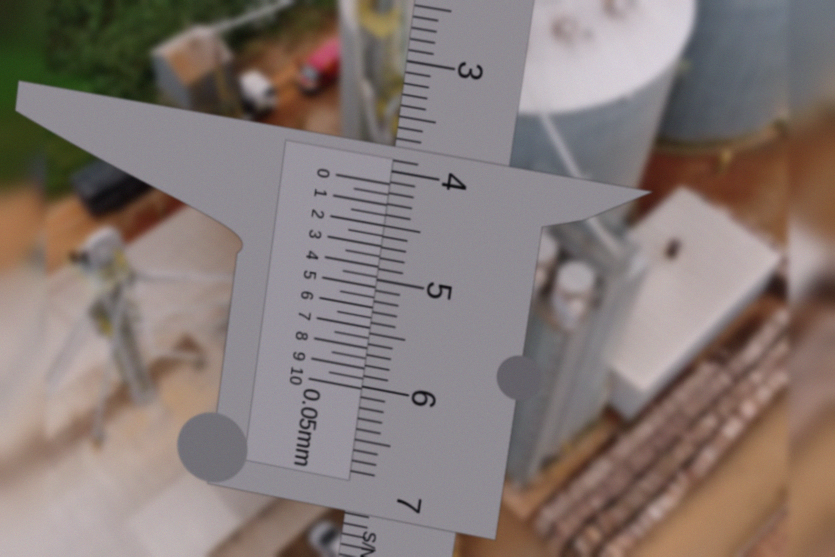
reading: mm 41.2
